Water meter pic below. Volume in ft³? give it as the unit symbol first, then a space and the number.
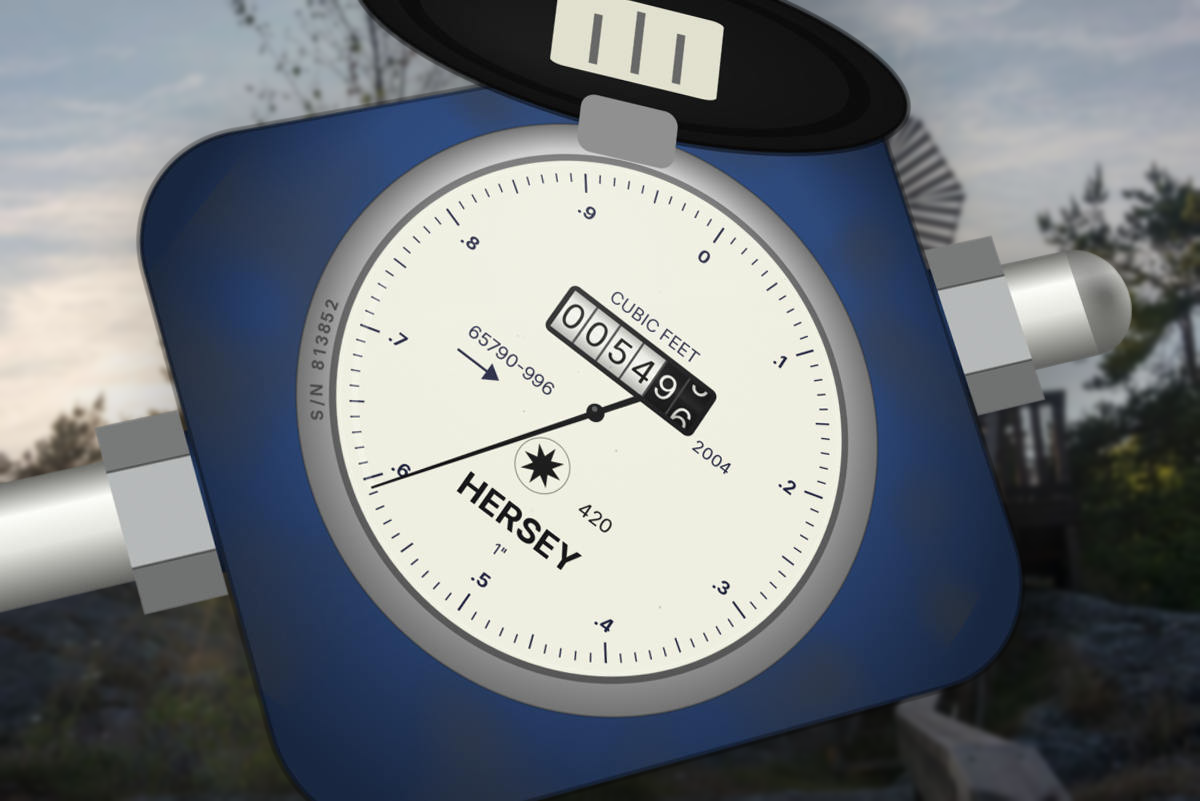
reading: ft³ 5495.59
